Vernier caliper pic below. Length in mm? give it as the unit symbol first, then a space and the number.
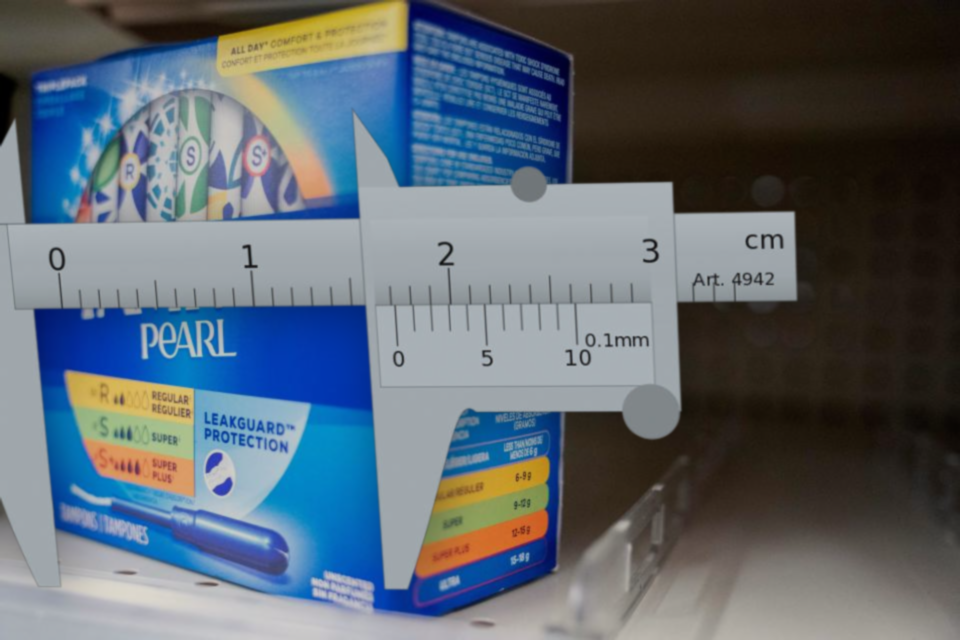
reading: mm 17.2
